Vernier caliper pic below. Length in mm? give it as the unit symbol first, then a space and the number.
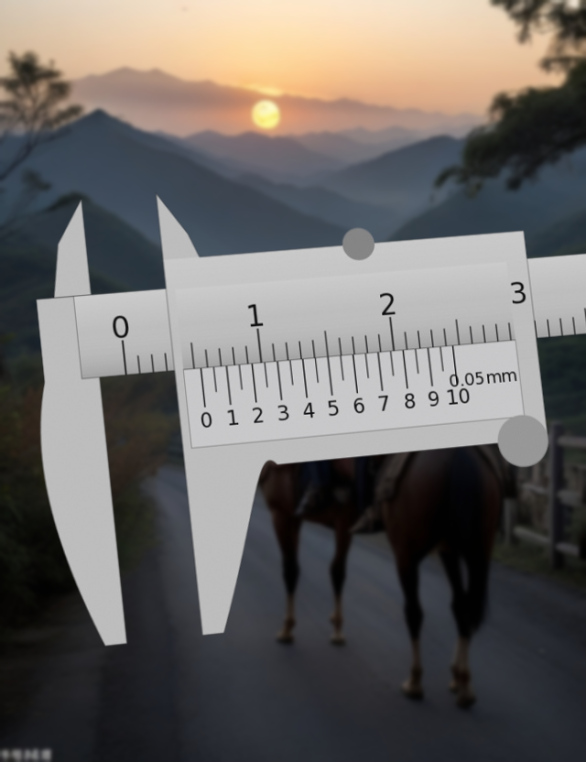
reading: mm 5.5
